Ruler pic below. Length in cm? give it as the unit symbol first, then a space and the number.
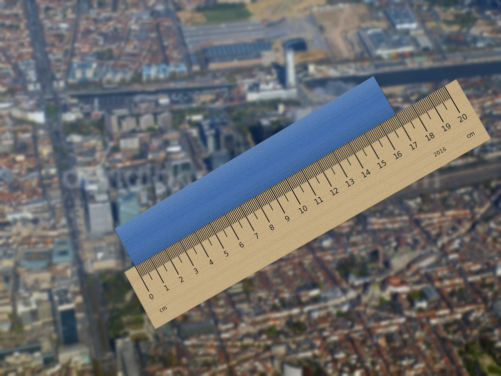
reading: cm 17
